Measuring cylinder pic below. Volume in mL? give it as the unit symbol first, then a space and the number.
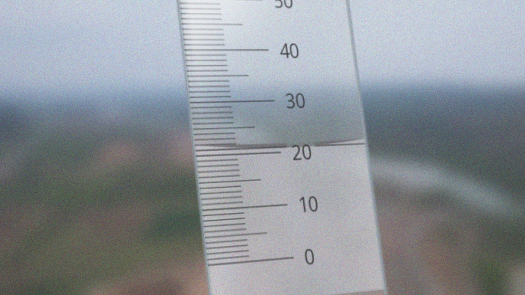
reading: mL 21
